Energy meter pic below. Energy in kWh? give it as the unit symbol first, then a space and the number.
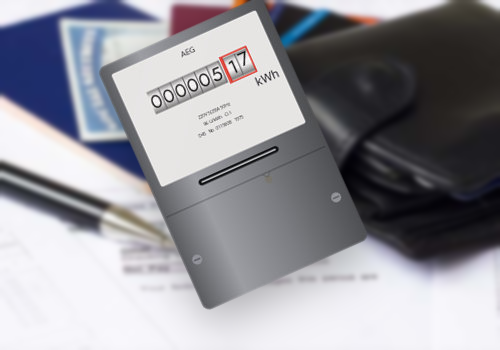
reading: kWh 5.17
